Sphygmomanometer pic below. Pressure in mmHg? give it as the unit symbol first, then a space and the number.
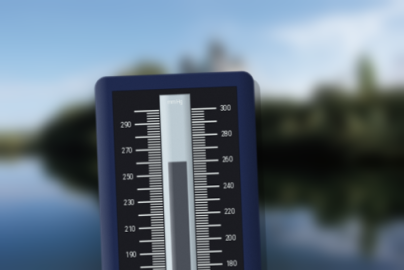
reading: mmHg 260
